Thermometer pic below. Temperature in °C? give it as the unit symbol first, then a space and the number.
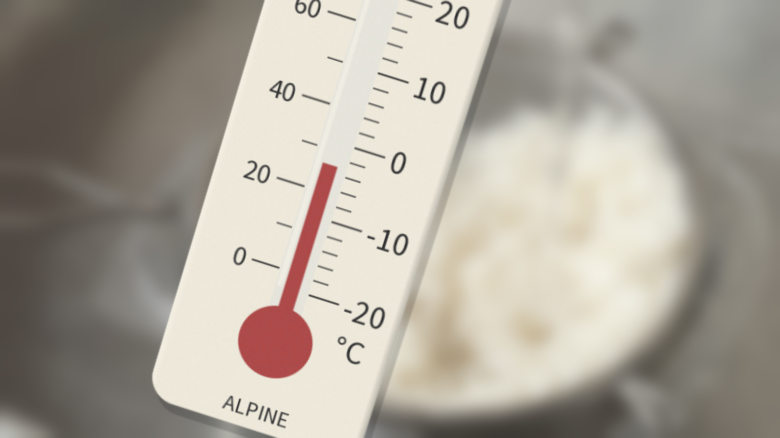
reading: °C -3
